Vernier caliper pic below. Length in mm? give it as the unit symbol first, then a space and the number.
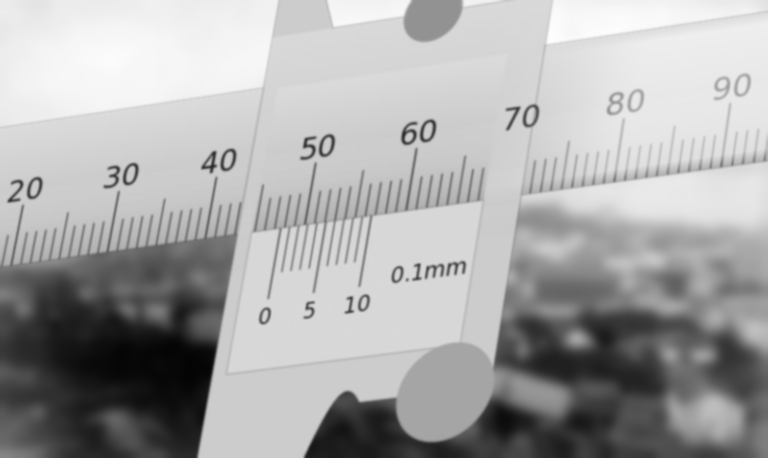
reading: mm 47.6
